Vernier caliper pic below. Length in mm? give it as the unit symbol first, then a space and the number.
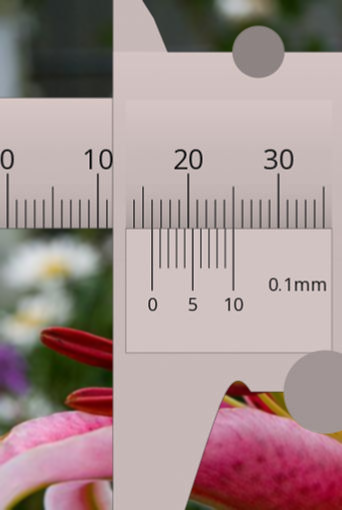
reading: mm 16.0
